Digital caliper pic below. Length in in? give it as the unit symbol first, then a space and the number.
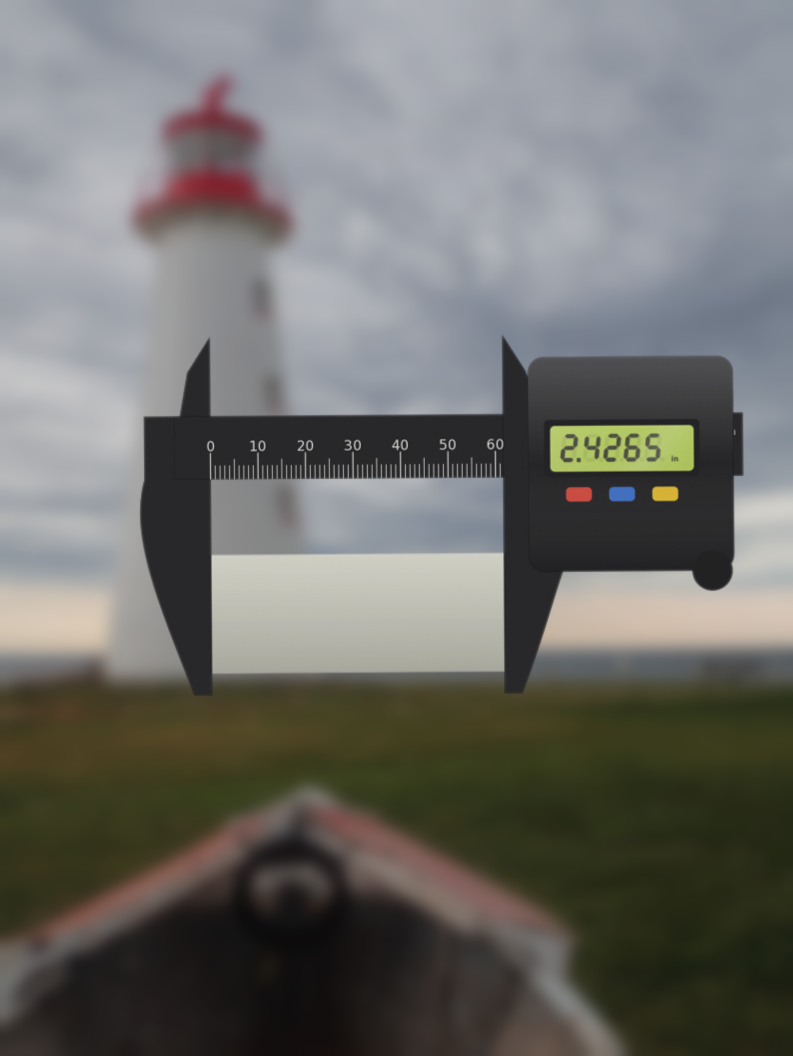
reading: in 2.4265
